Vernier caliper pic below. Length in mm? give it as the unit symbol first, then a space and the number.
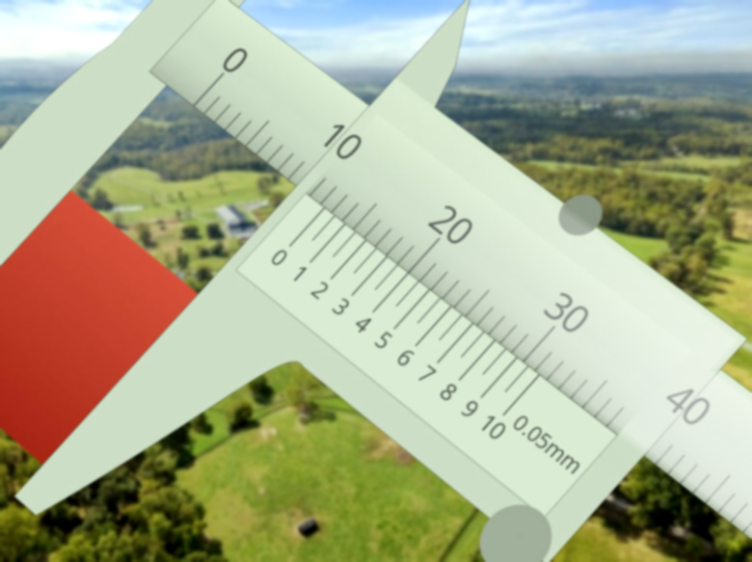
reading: mm 12.4
